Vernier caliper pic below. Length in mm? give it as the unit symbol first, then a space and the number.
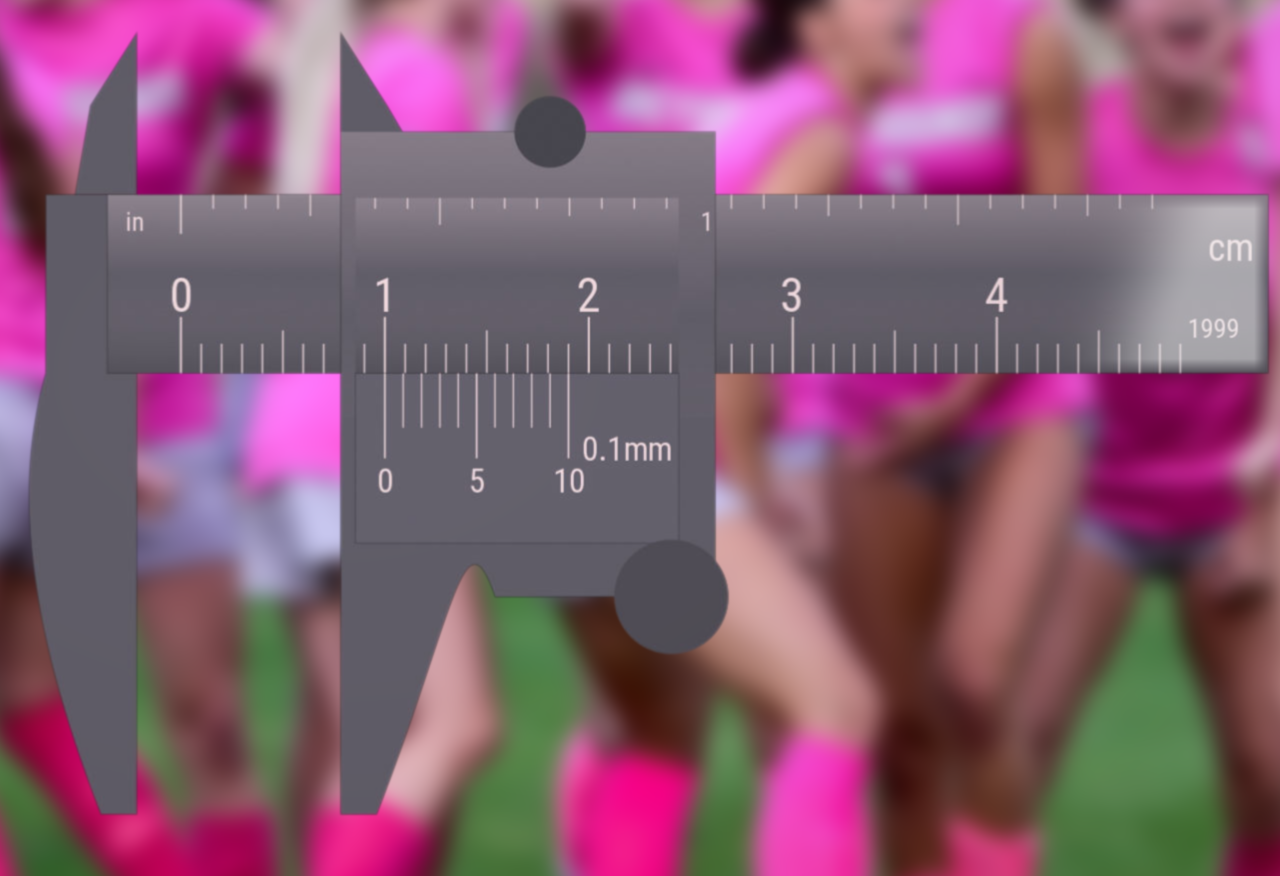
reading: mm 10.0
